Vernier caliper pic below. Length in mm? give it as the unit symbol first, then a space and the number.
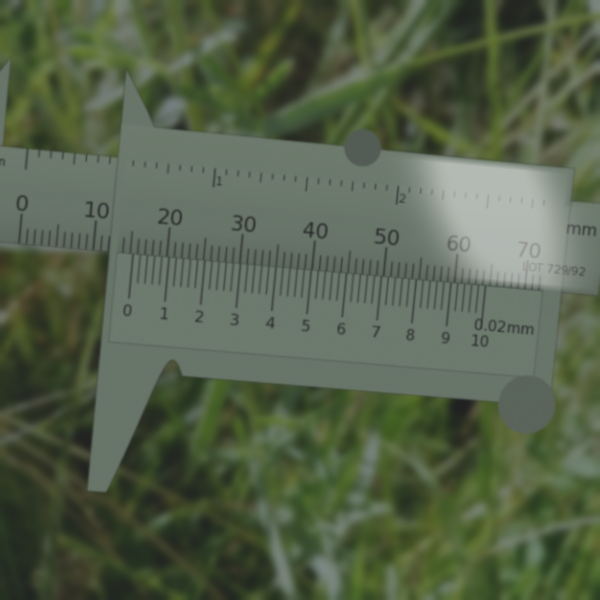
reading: mm 15.4
